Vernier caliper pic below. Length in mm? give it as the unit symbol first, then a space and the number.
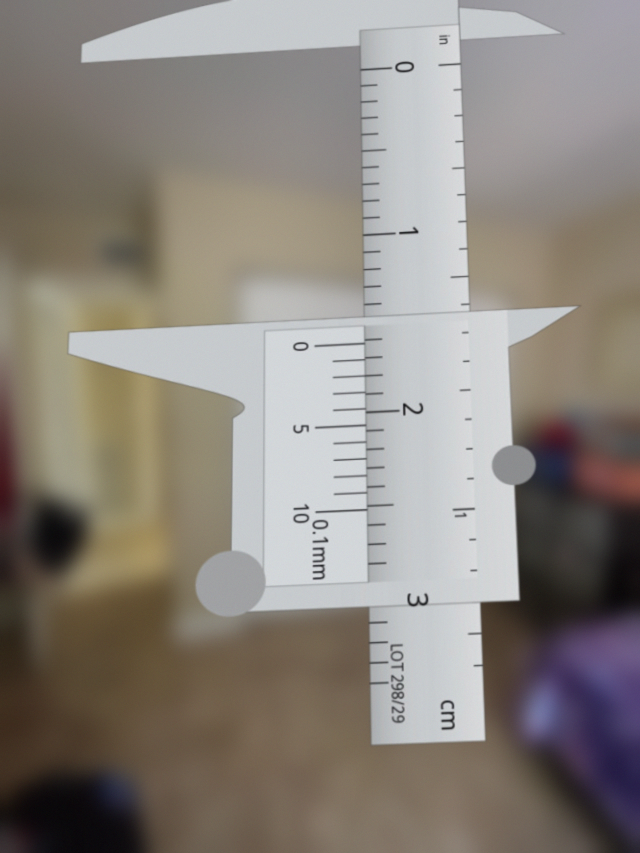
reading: mm 16.2
